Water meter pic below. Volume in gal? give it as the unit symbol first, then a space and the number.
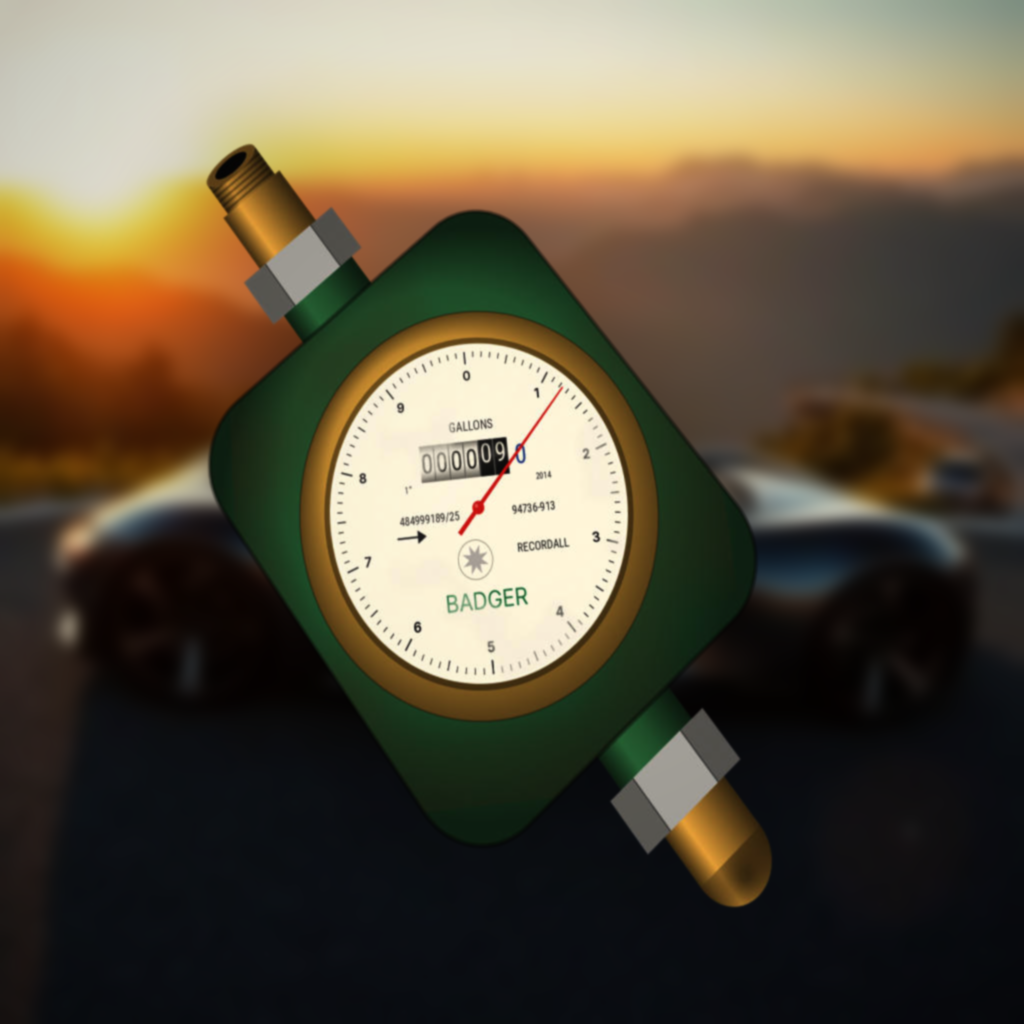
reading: gal 91.2
